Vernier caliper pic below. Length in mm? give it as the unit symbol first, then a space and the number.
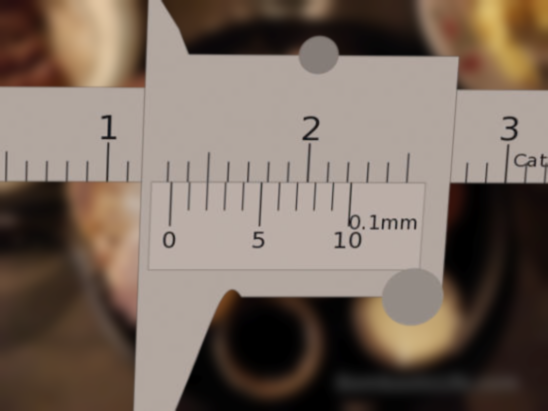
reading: mm 13.2
